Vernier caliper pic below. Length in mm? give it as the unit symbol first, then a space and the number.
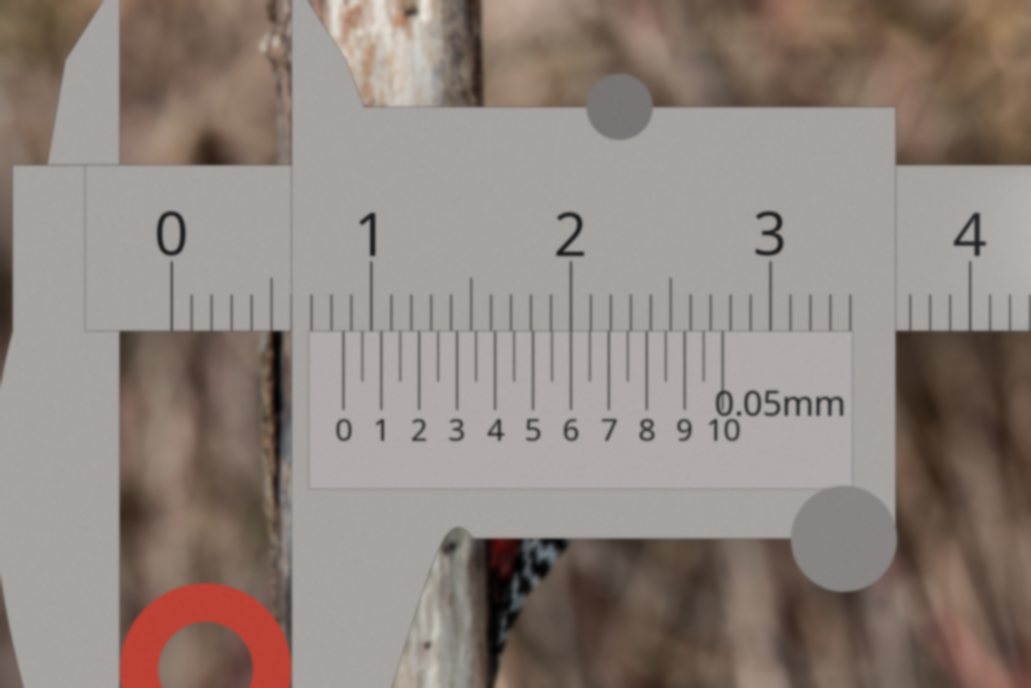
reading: mm 8.6
